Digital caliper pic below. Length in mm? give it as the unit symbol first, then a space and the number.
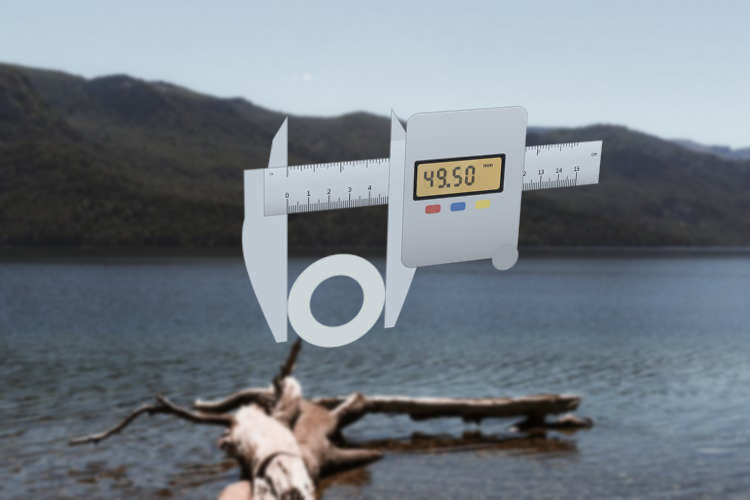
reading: mm 49.50
